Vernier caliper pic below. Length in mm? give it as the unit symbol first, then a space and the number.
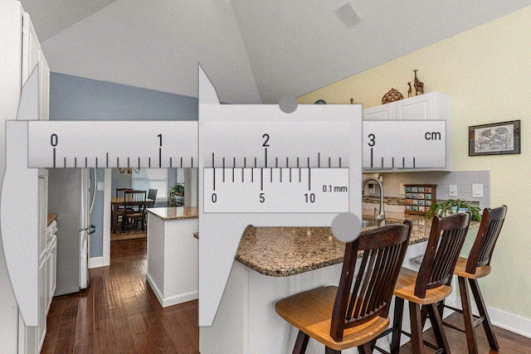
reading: mm 15.1
